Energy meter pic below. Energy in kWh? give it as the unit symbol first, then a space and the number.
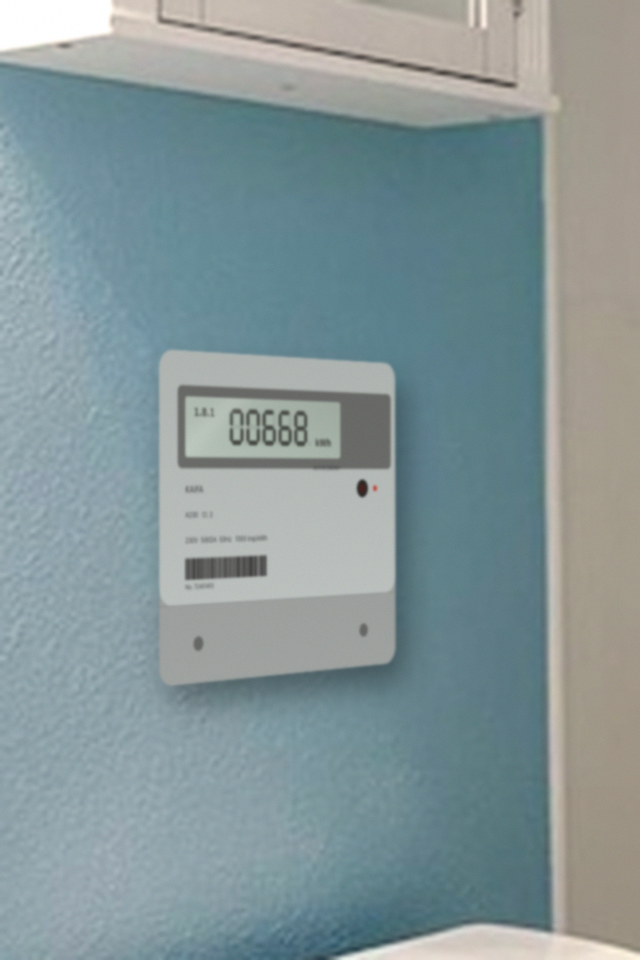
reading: kWh 668
